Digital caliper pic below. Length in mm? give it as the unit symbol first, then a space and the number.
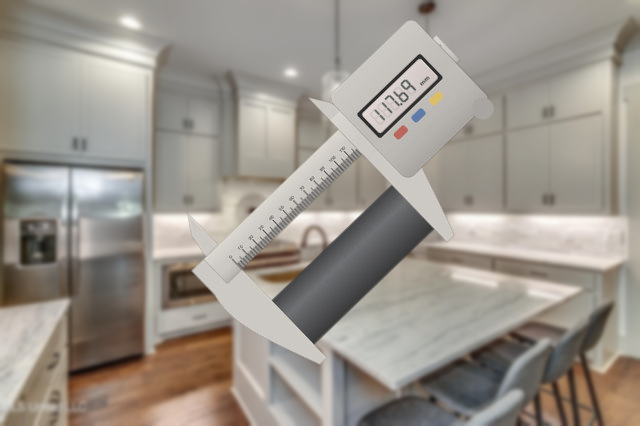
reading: mm 117.69
